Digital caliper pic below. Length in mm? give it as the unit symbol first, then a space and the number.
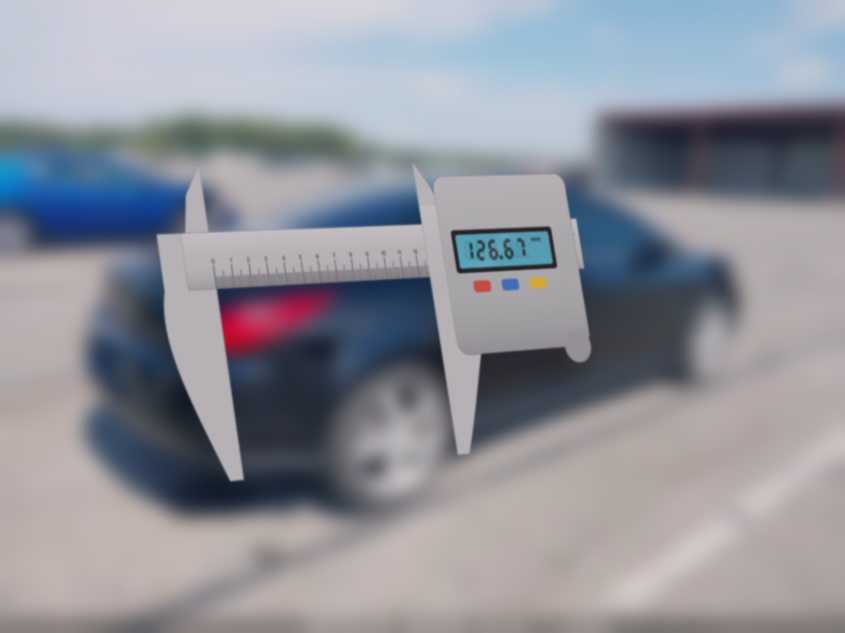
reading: mm 126.67
